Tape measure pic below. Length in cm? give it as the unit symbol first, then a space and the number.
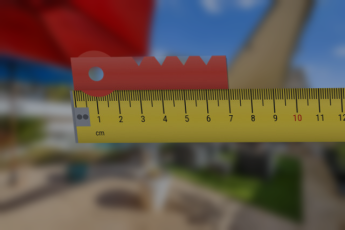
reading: cm 7
